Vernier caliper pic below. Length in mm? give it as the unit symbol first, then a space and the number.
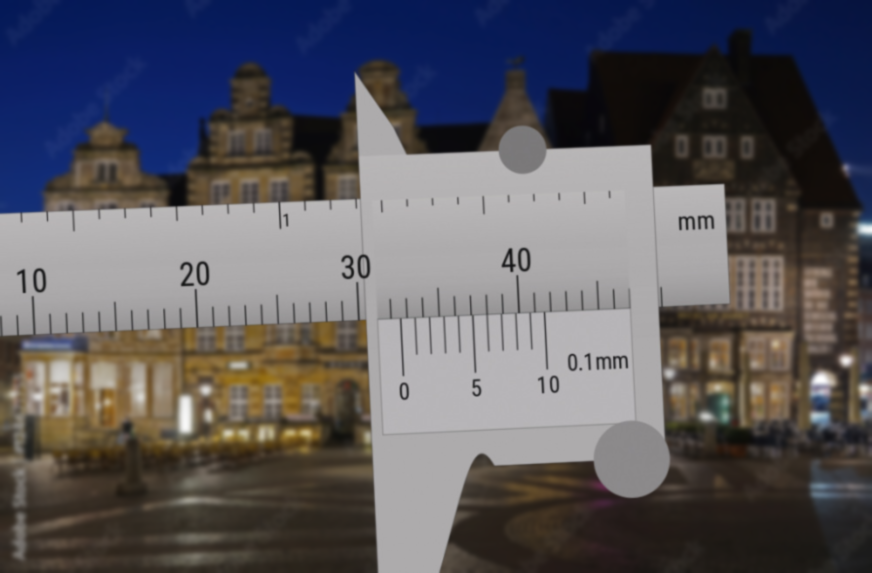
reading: mm 32.6
